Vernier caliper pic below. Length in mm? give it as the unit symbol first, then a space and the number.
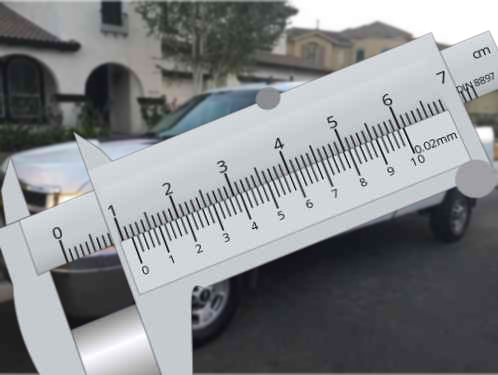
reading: mm 11.6
